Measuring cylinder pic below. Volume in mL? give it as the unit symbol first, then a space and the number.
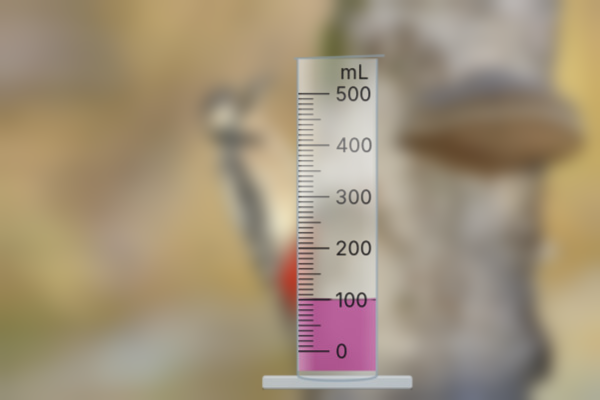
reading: mL 100
